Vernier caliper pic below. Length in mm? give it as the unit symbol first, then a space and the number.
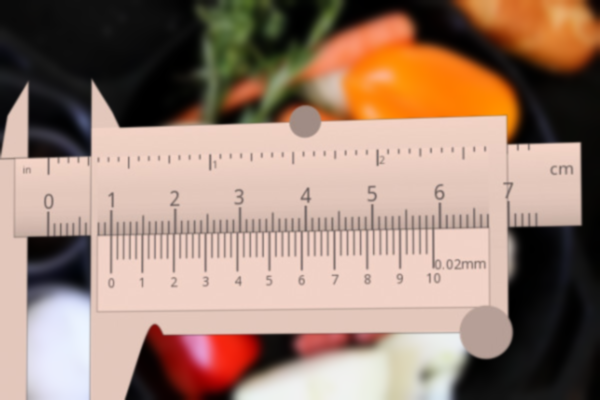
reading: mm 10.0
